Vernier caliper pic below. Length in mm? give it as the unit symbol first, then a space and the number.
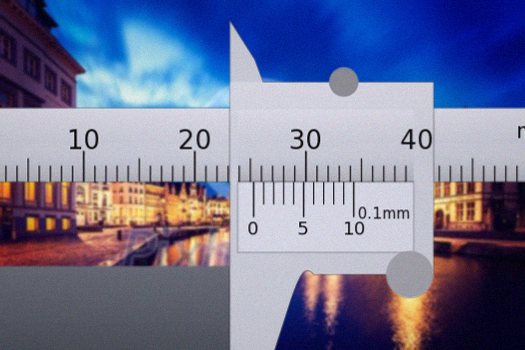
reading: mm 25.3
